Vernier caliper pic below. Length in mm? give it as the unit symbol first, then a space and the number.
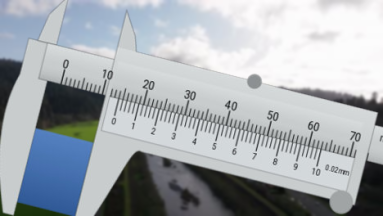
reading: mm 14.0
